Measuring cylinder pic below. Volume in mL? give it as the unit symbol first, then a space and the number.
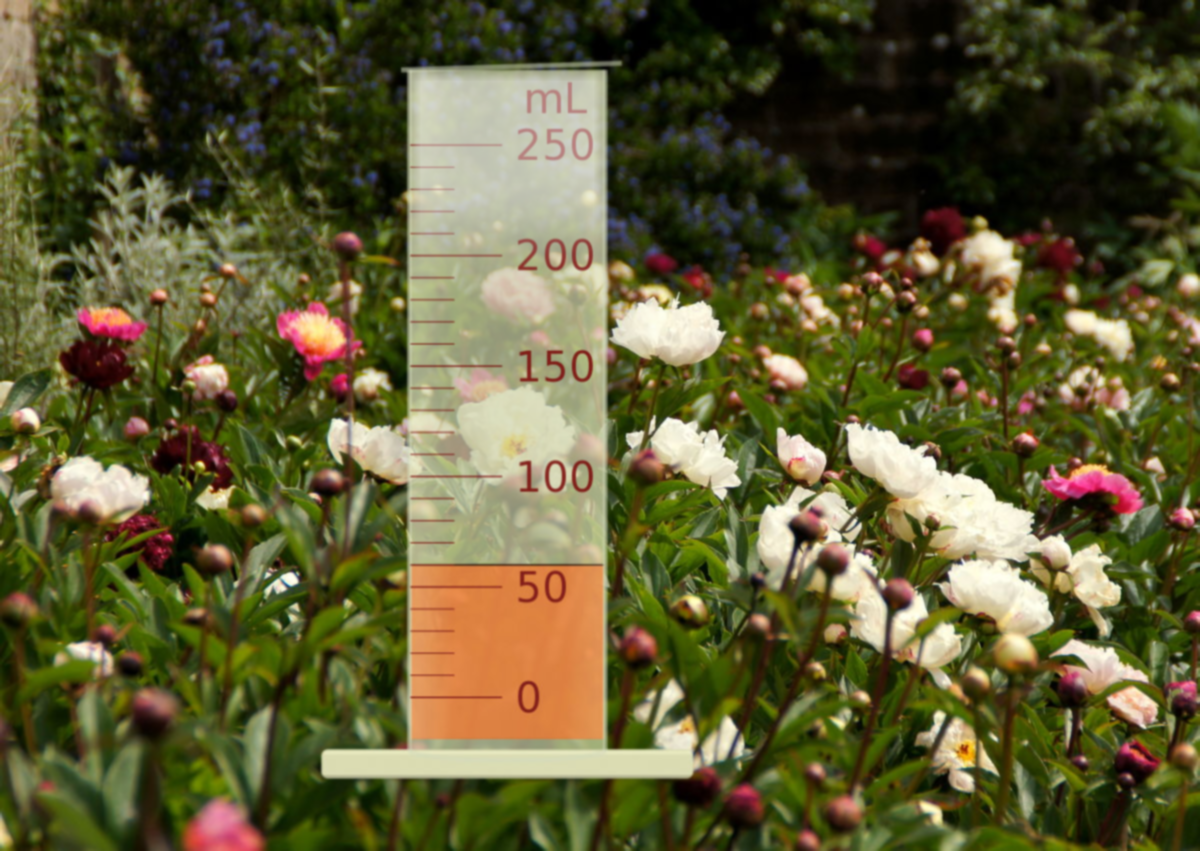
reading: mL 60
